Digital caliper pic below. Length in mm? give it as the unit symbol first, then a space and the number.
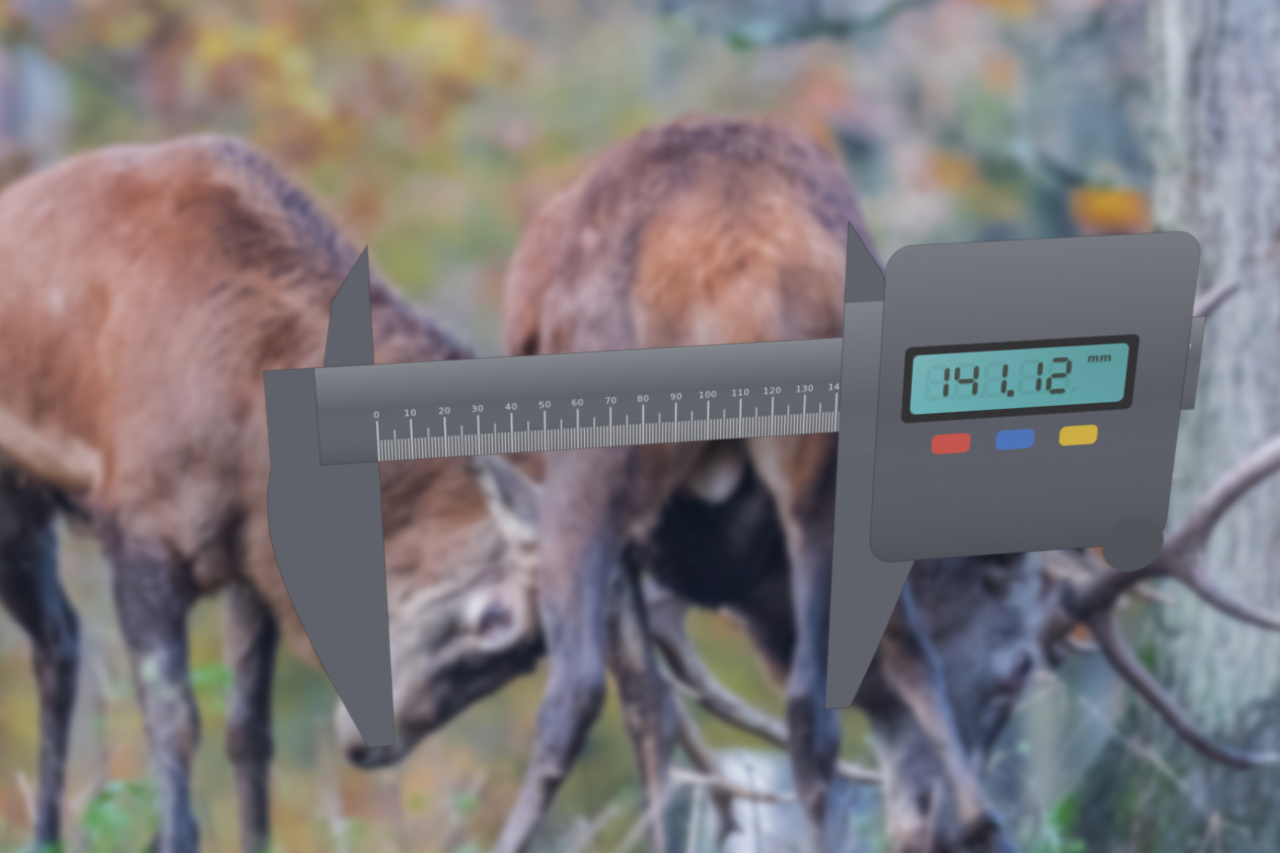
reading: mm 141.12
